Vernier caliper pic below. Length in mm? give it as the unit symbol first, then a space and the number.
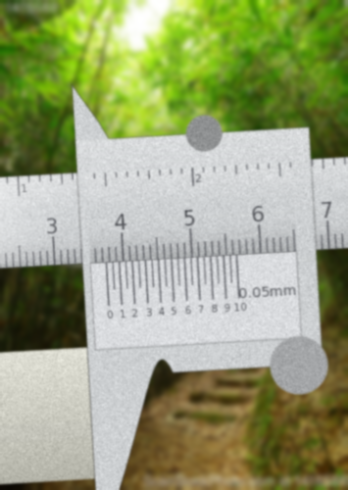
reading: mm 37.5
